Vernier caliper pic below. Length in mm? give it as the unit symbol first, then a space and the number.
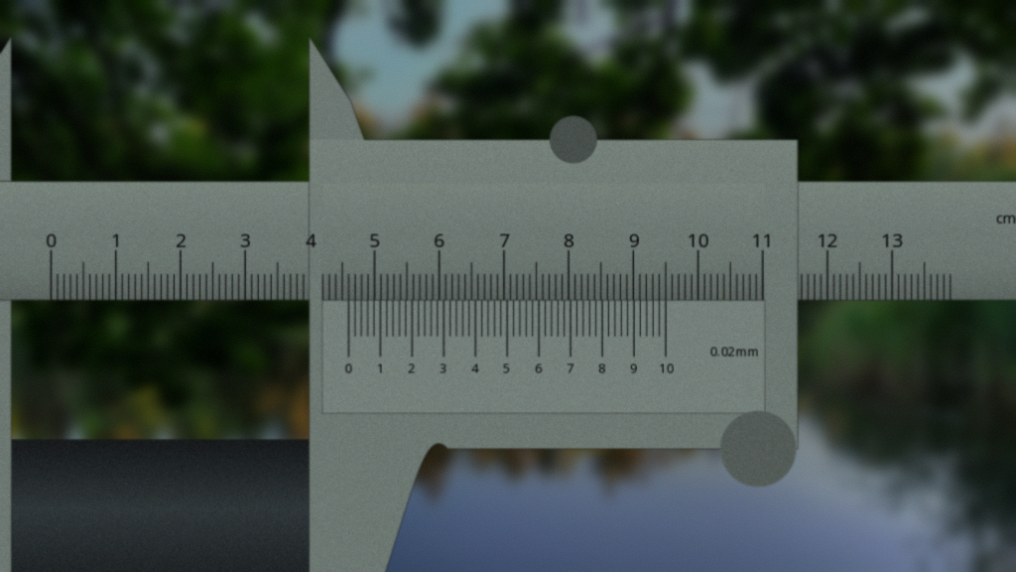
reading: mm 46.0
